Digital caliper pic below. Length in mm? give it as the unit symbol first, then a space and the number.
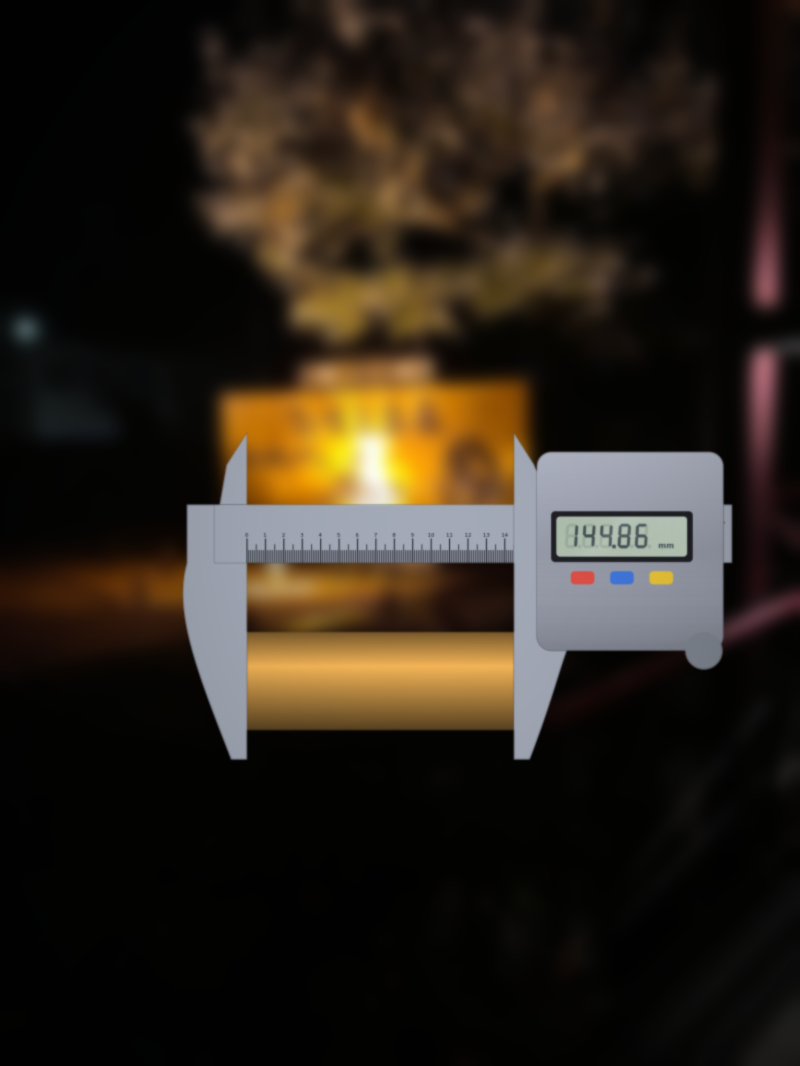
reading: mm 144.86
